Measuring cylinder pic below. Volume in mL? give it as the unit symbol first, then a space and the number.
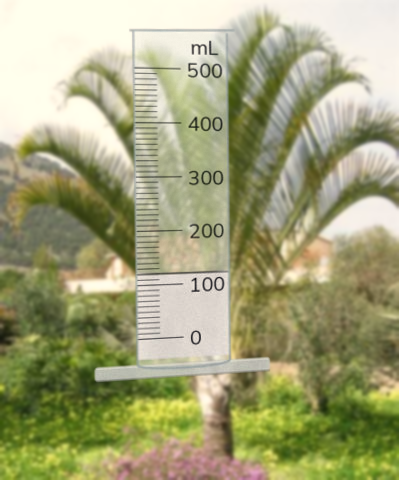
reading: mL 120
